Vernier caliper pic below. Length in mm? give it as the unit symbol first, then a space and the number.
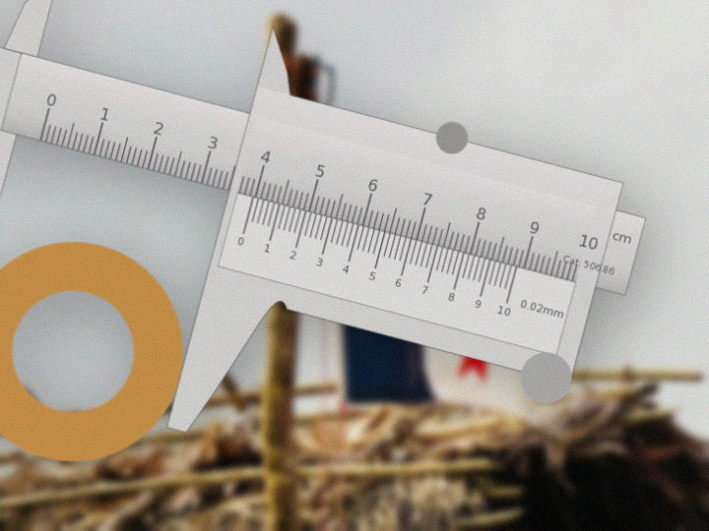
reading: mm 39.6
